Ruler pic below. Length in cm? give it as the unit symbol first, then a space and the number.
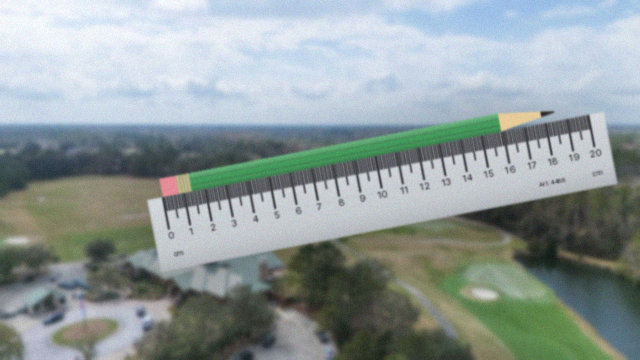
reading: cm 18.5
